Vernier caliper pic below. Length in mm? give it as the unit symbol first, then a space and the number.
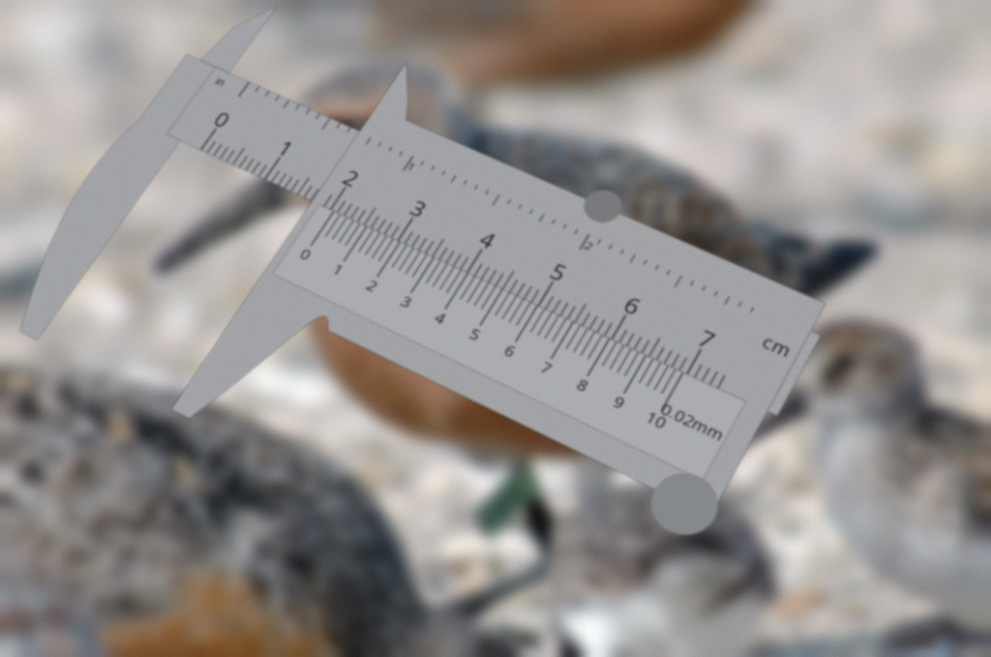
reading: mm 20.5
